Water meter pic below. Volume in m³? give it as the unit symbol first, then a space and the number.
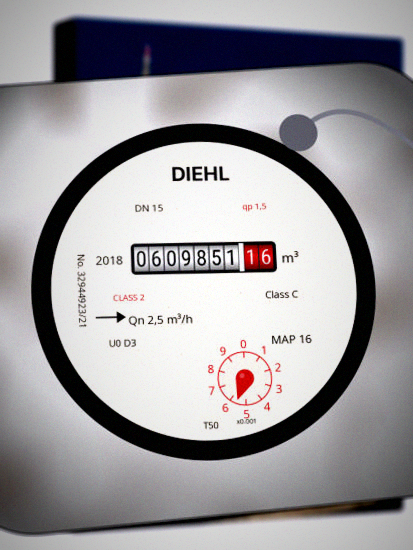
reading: m³ 609851.165
